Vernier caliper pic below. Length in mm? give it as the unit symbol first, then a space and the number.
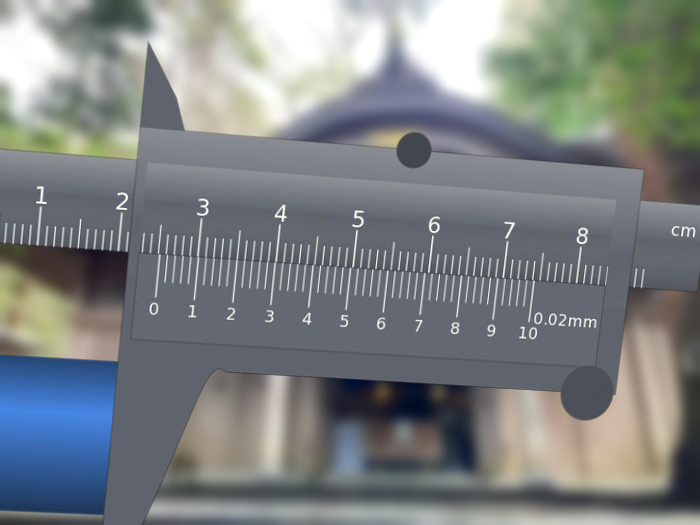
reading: mm 25.2
